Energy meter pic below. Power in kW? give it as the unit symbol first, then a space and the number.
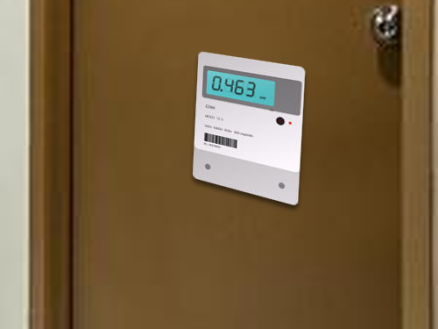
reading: kW 0.463
